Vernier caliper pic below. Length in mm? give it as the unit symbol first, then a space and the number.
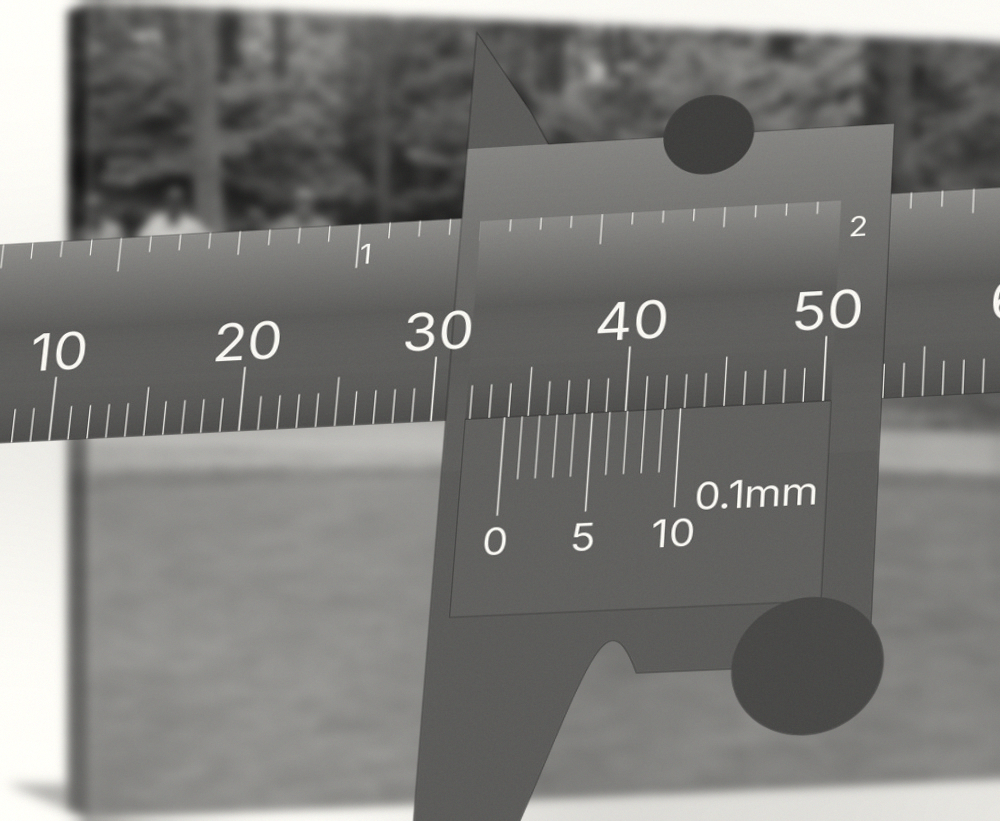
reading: mm 33.8
